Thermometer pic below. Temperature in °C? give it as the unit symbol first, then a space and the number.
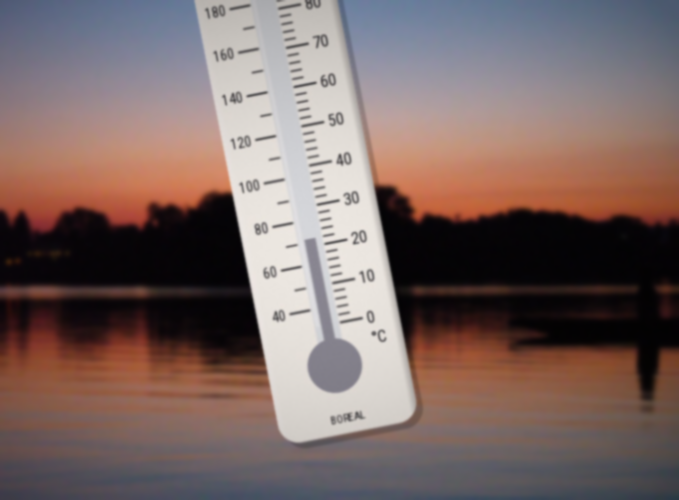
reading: °C 22
